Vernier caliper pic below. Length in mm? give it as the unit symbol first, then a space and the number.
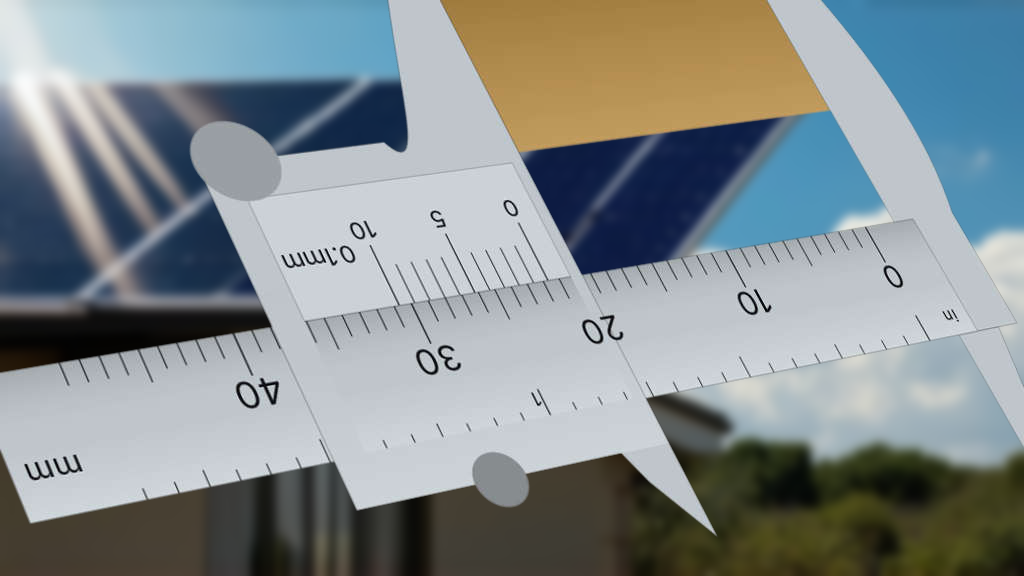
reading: mm 21.7
